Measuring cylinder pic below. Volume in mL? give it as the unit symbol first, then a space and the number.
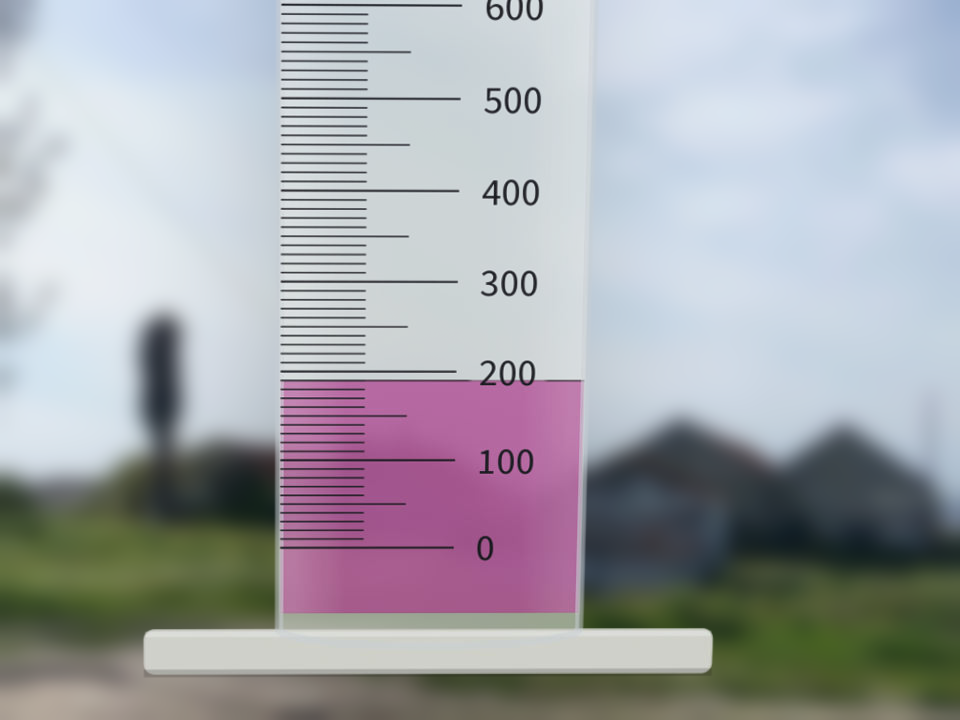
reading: mL 190
